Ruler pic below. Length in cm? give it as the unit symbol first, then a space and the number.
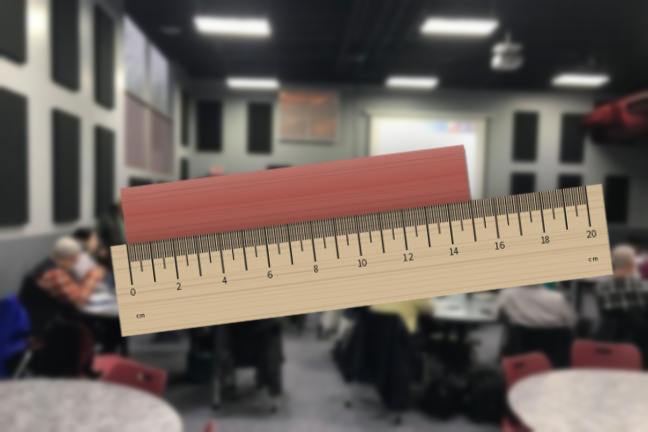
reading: cm 15
